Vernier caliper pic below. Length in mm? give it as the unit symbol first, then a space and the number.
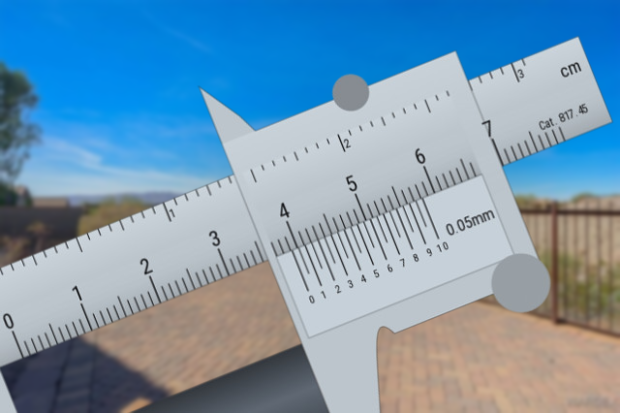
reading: mm 39.2
